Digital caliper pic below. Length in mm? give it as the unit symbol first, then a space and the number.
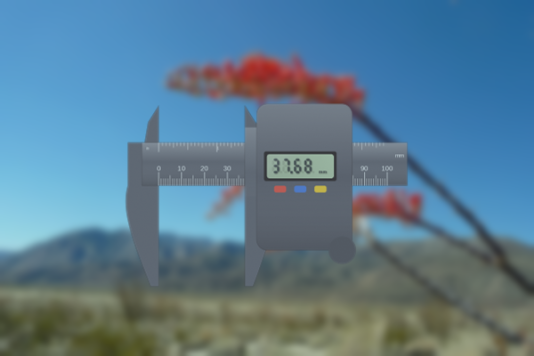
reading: mm 37.68
